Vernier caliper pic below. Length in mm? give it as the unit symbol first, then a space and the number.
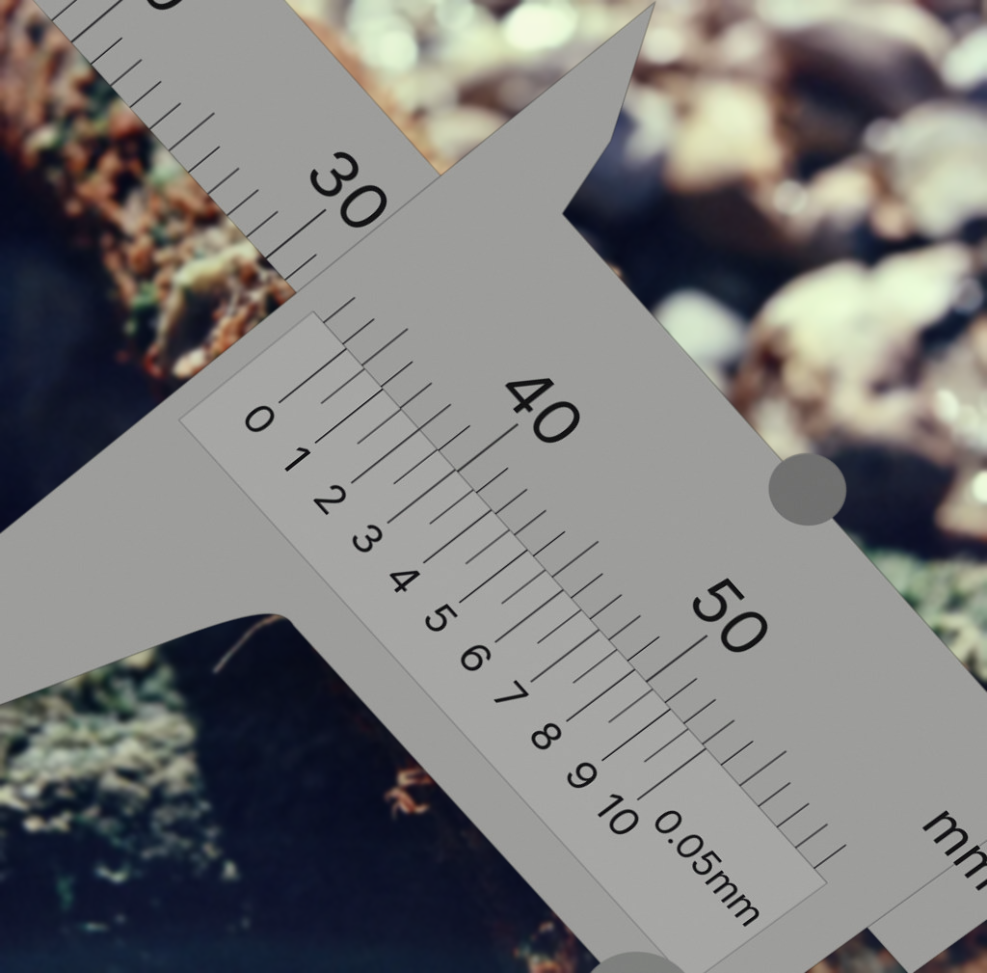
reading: mm 34.20
